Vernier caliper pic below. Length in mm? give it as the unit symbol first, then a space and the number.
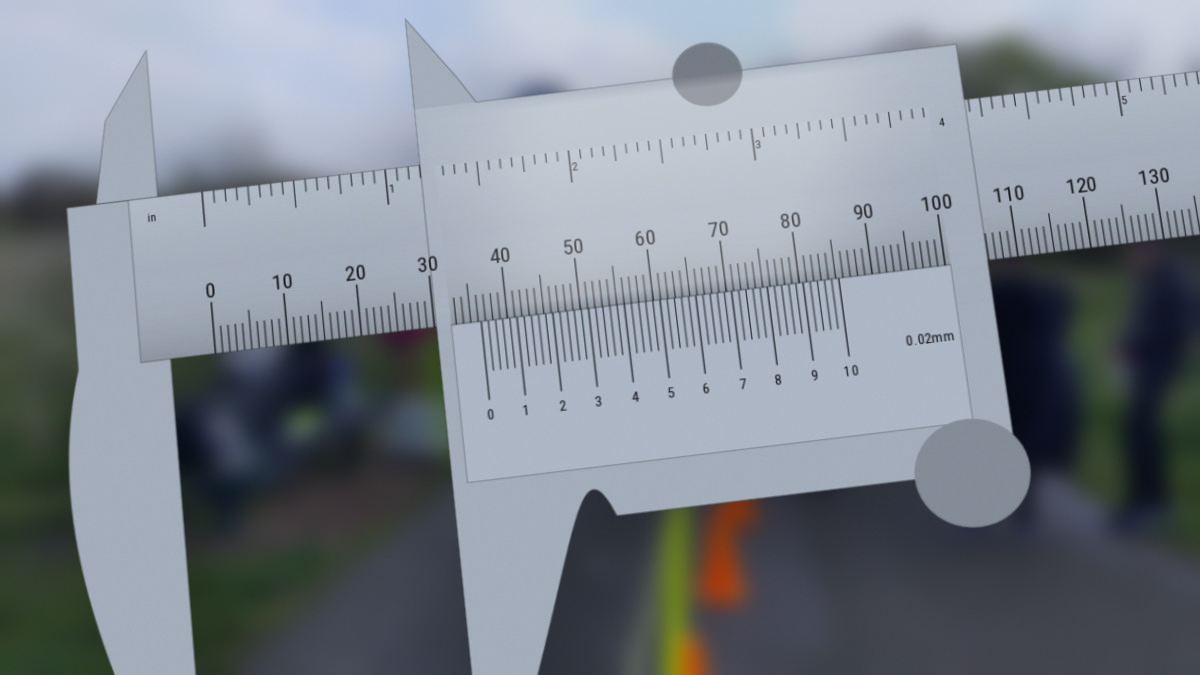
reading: mm 36.4
